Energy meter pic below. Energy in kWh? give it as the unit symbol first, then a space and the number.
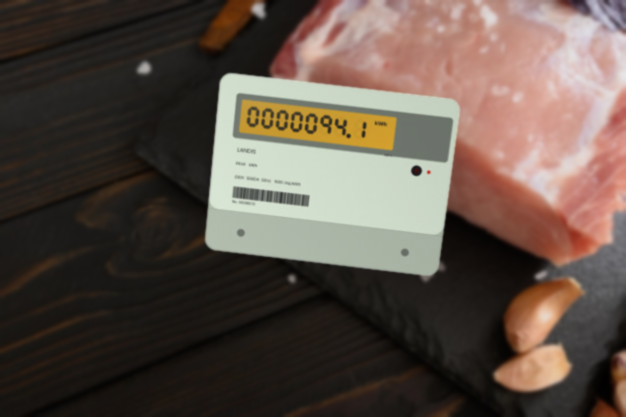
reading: kWh 94.1
